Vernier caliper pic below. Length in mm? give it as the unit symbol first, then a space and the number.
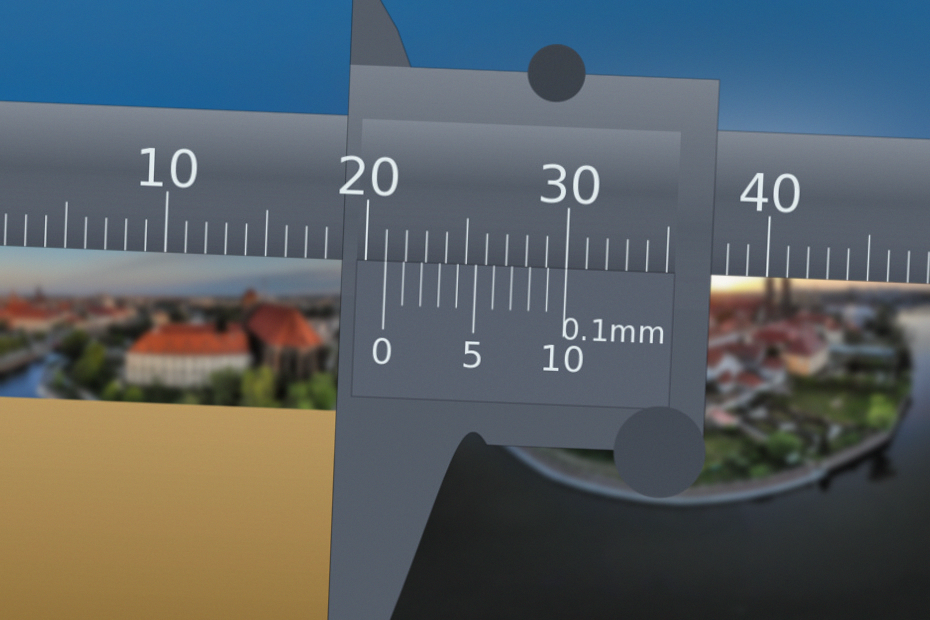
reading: mm 21.0
